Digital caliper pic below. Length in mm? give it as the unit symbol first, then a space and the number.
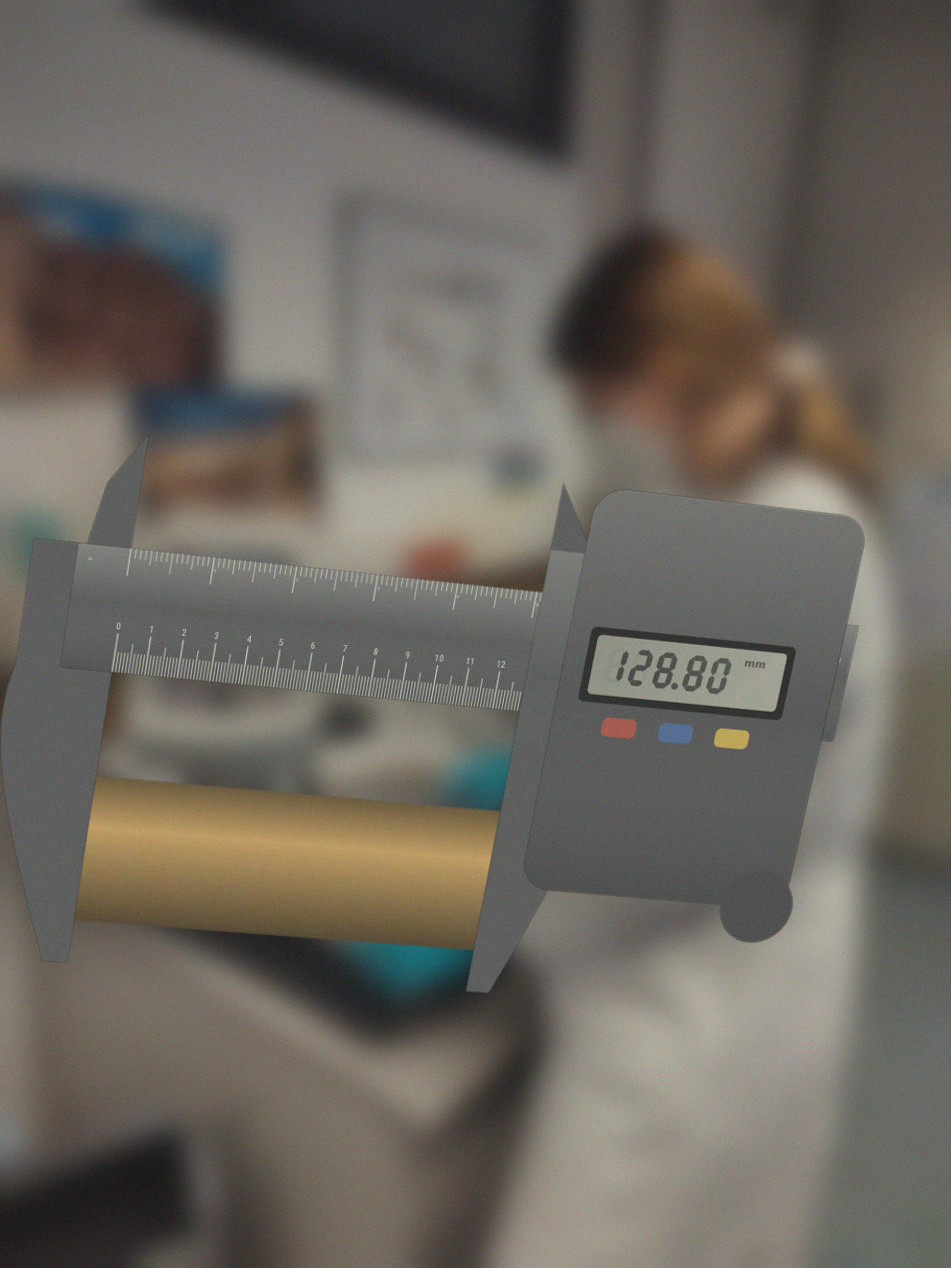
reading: mm 128.80
